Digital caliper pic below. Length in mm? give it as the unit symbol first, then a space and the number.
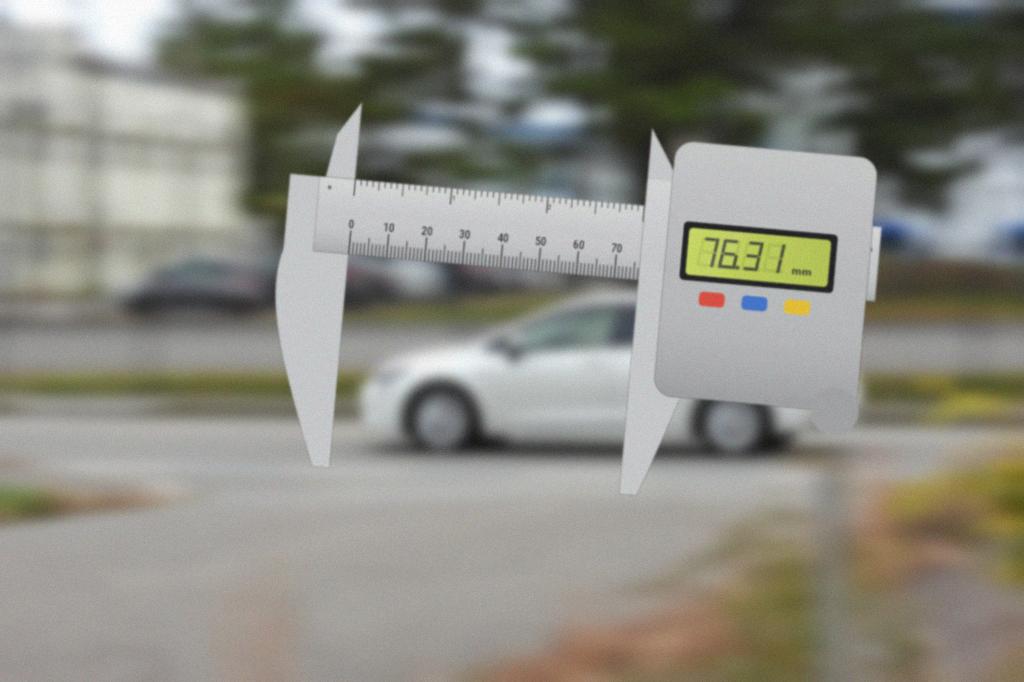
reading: mm 76.31
